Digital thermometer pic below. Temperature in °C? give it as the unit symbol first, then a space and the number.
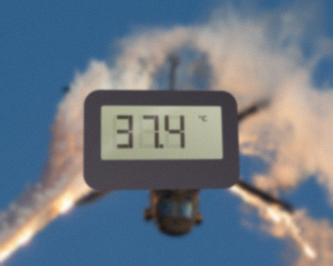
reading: °C 37.4
